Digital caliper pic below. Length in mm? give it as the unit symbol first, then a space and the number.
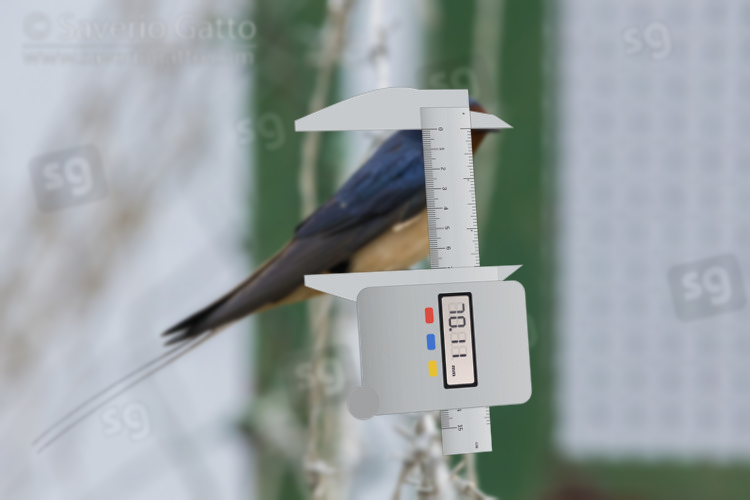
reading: mm 70.11
